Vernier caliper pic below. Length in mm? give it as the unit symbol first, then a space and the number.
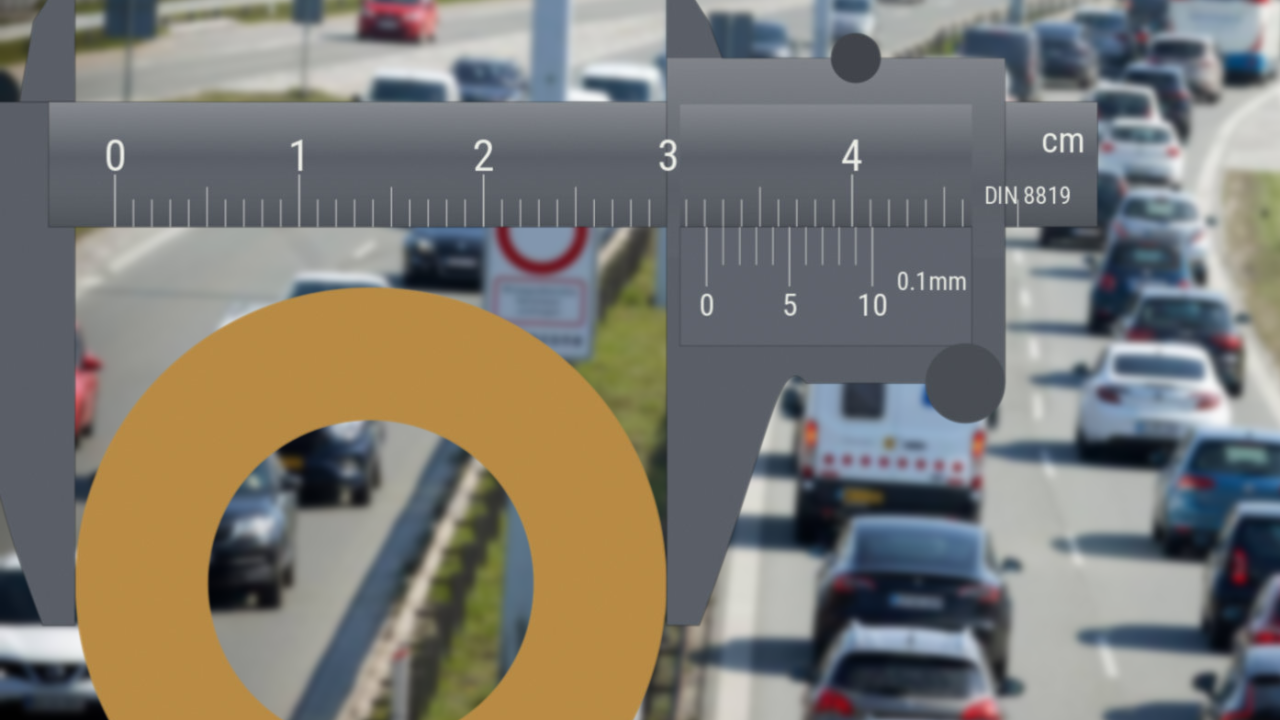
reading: mm 32.1
